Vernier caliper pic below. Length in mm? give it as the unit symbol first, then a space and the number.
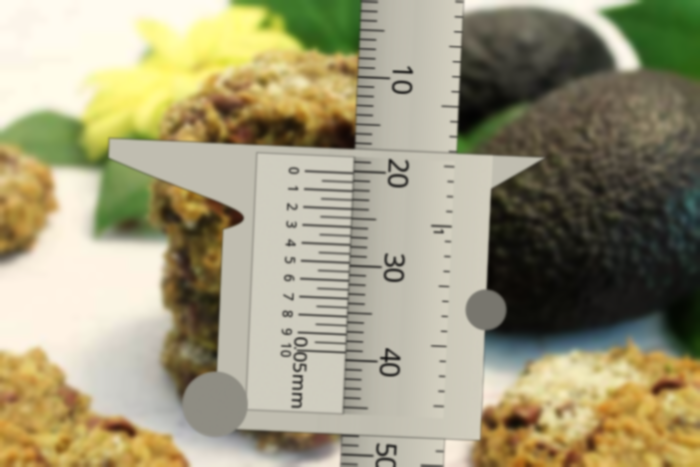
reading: mm 20.2
